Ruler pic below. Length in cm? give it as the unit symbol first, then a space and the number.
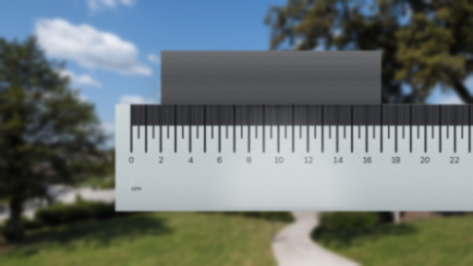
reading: cm 15
